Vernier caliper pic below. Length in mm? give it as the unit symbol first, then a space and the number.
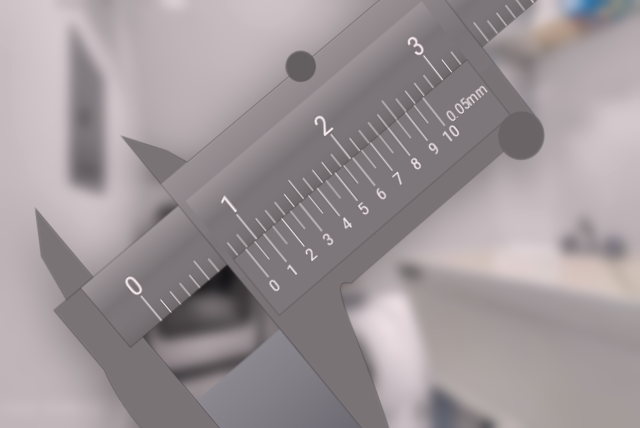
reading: mm 8.8
